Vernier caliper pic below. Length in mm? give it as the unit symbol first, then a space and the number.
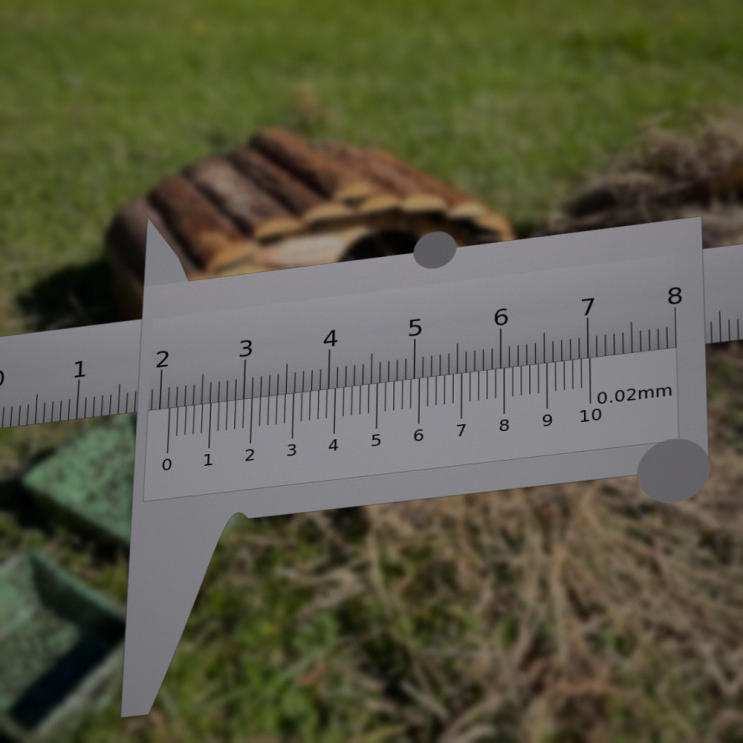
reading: mm 21.2
